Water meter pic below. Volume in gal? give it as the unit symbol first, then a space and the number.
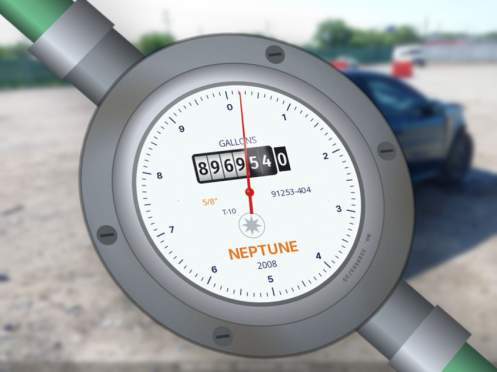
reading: gal 8969540.2
